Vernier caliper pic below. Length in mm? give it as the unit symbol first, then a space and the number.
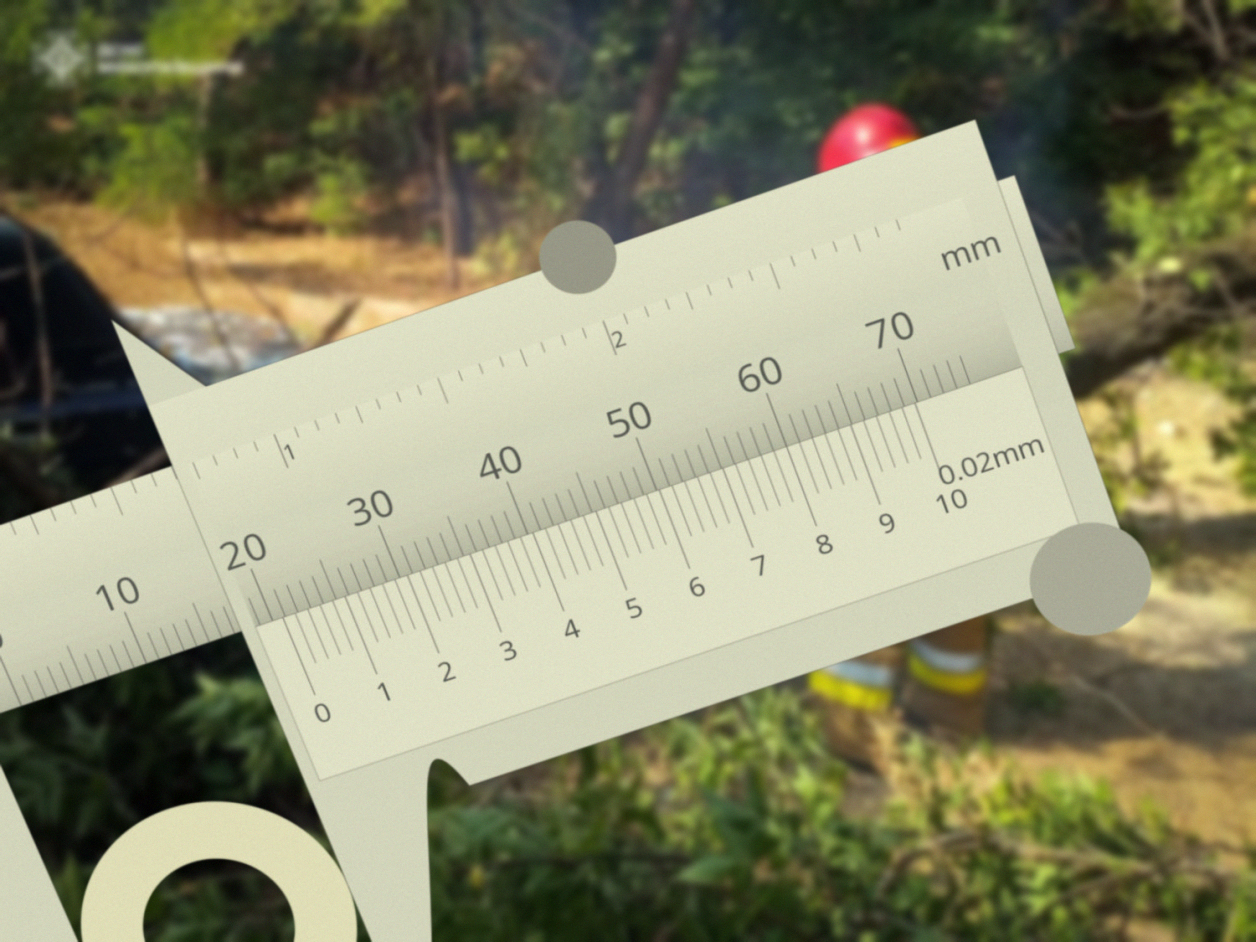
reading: mm 20.8
